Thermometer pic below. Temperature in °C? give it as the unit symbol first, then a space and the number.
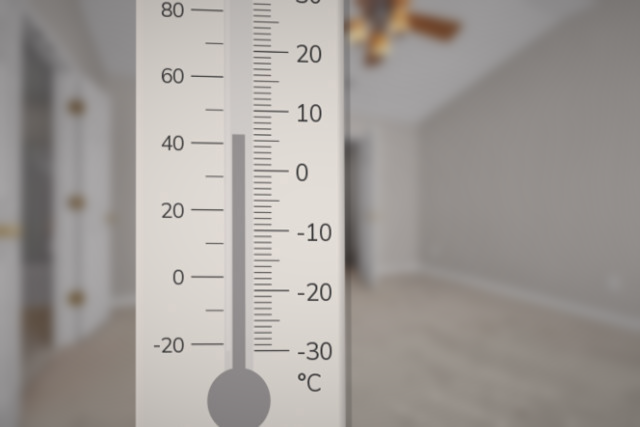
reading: °C 6
